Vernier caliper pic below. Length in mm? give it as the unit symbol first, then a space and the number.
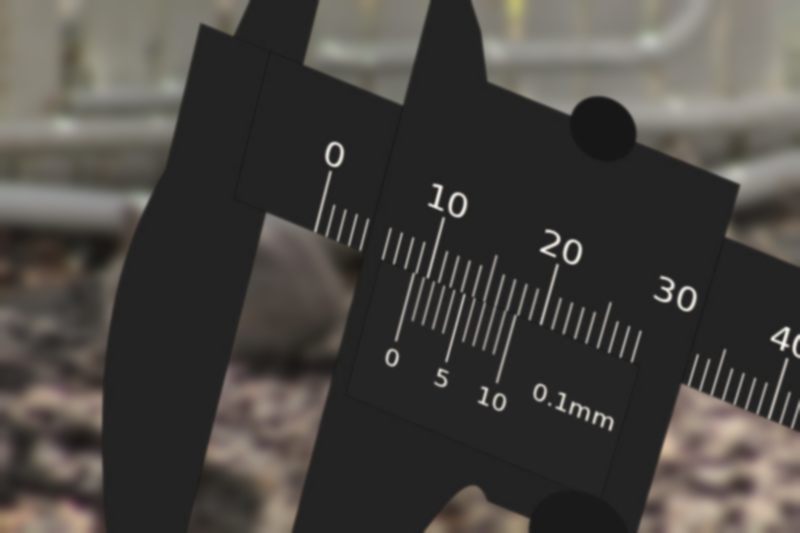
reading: mm 8.8
